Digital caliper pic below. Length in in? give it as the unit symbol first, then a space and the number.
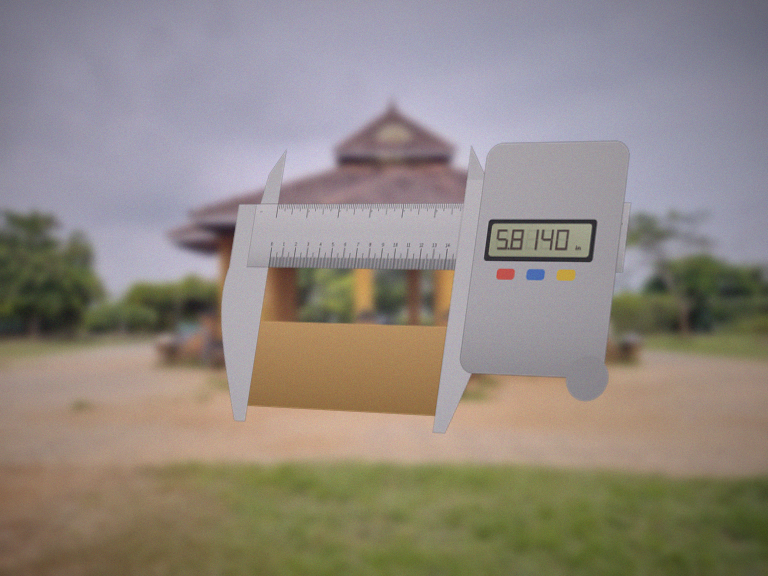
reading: in 5.8140
